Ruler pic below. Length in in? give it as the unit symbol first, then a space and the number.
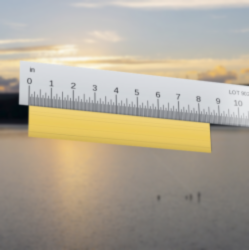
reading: in 8.5
